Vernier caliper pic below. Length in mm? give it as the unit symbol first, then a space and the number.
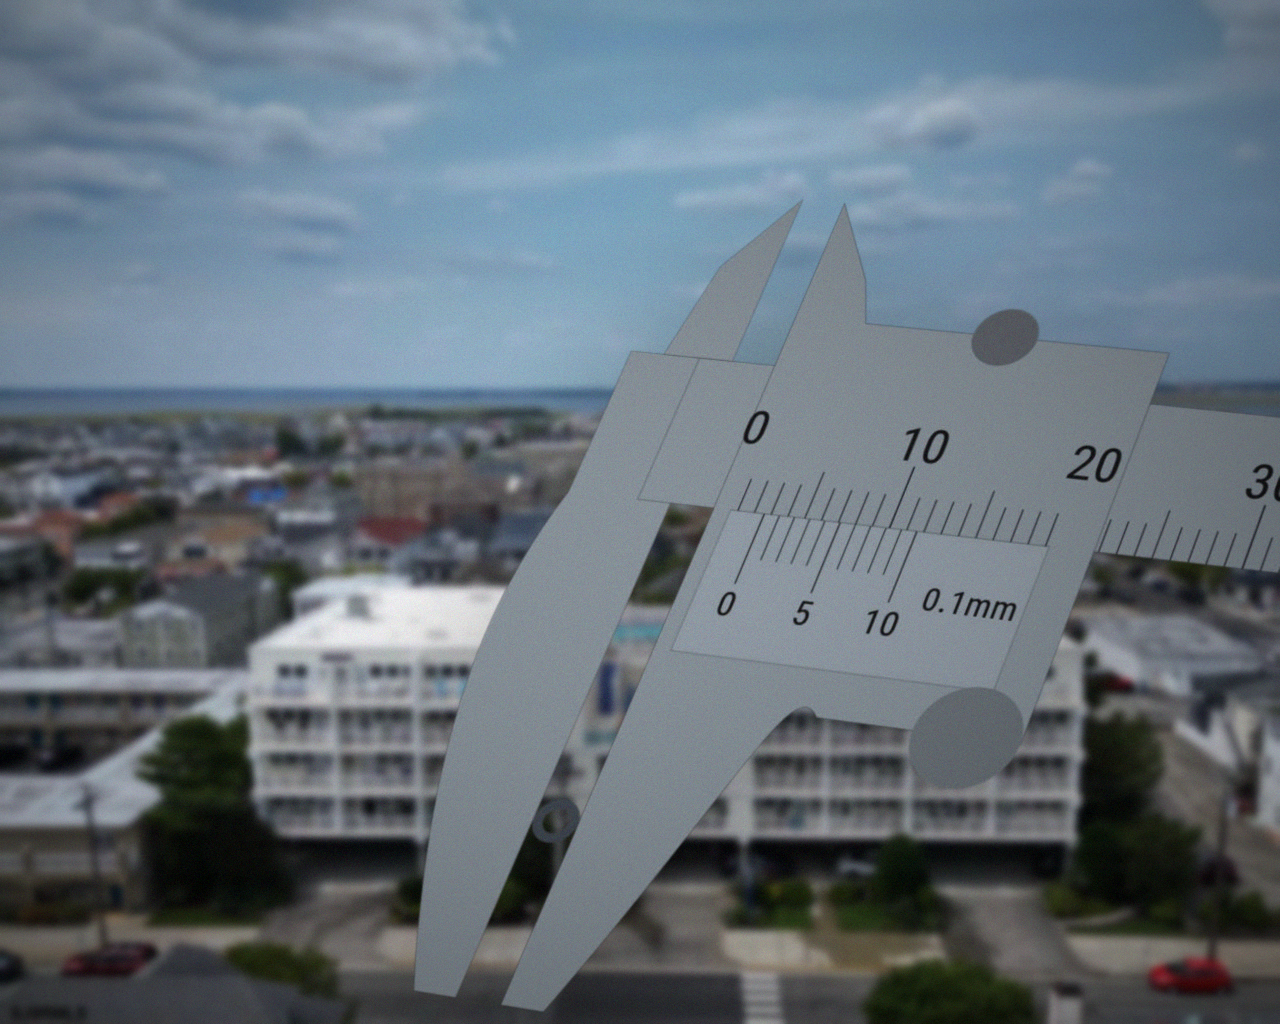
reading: mm 2.6
